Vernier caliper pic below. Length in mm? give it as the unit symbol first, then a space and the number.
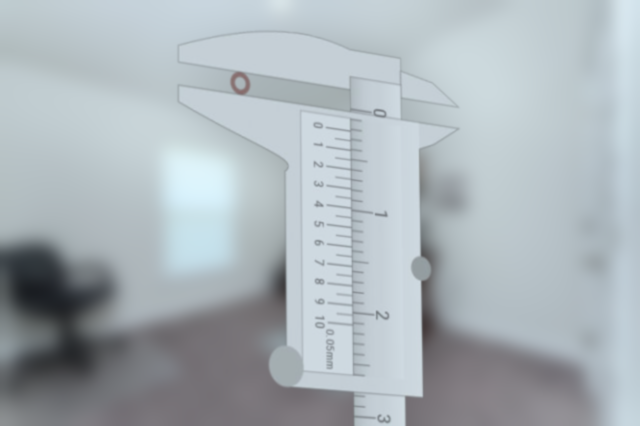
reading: mm 2.2
